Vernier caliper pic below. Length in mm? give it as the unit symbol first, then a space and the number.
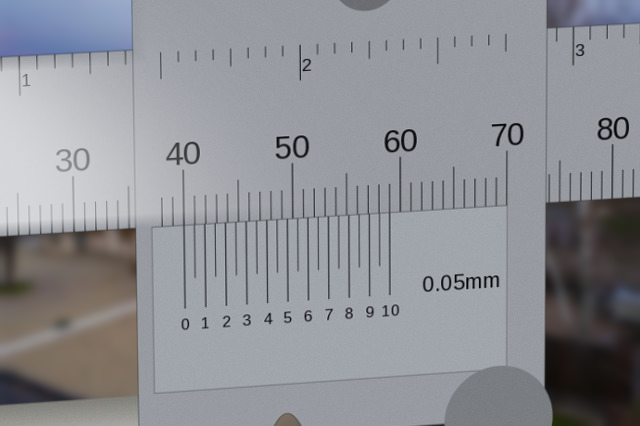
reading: mm 40.0
